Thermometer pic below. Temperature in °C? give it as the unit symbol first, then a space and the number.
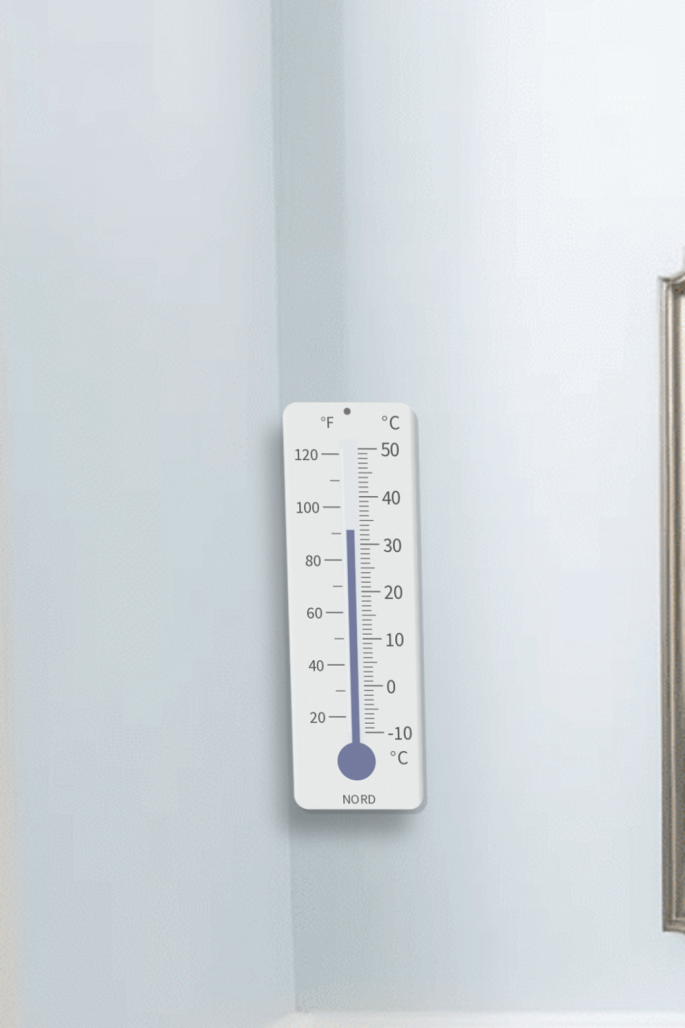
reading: °C 33
